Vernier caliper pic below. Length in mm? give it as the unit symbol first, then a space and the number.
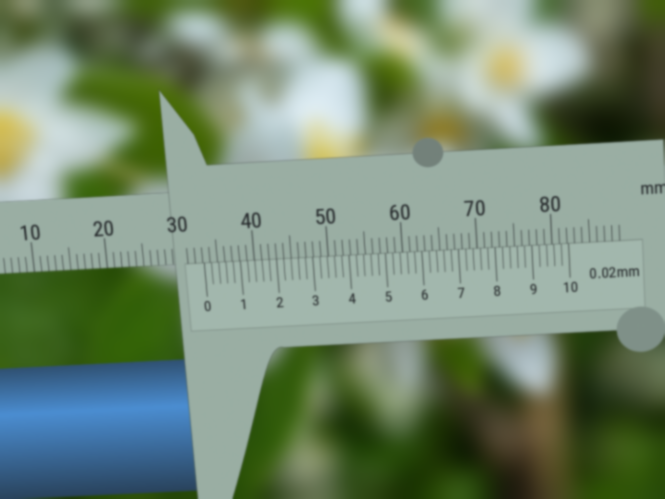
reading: mm 33.2
